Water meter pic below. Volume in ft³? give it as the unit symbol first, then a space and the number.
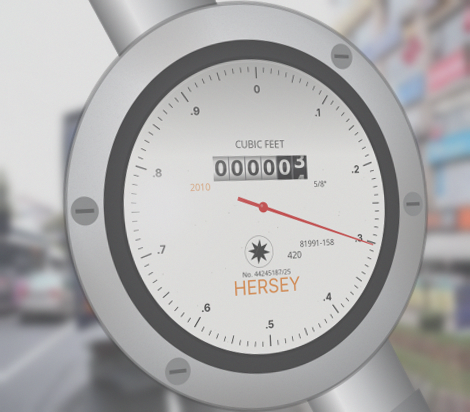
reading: ft³ 3.30
